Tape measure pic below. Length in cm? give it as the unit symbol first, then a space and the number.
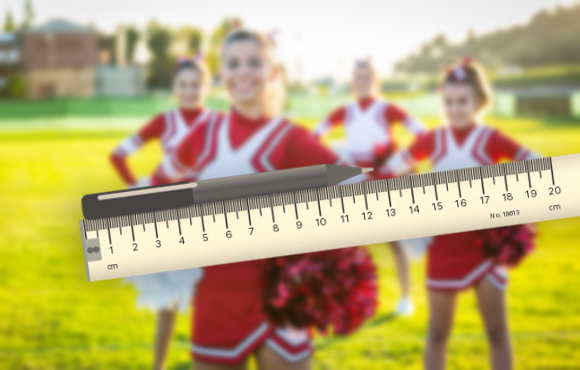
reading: cm 12.5
